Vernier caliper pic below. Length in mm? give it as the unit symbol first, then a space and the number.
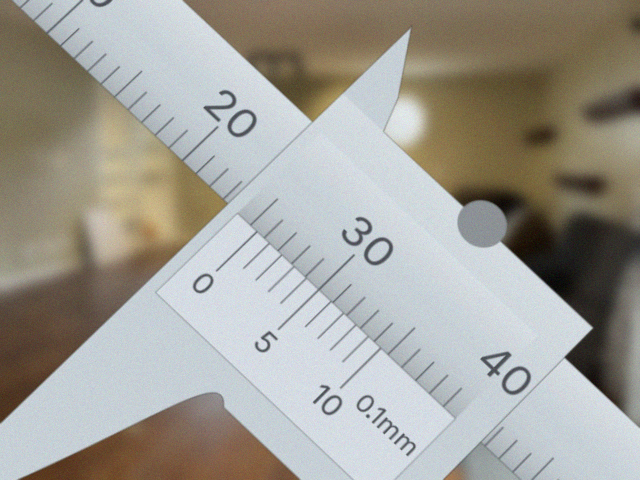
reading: mm 25.5
